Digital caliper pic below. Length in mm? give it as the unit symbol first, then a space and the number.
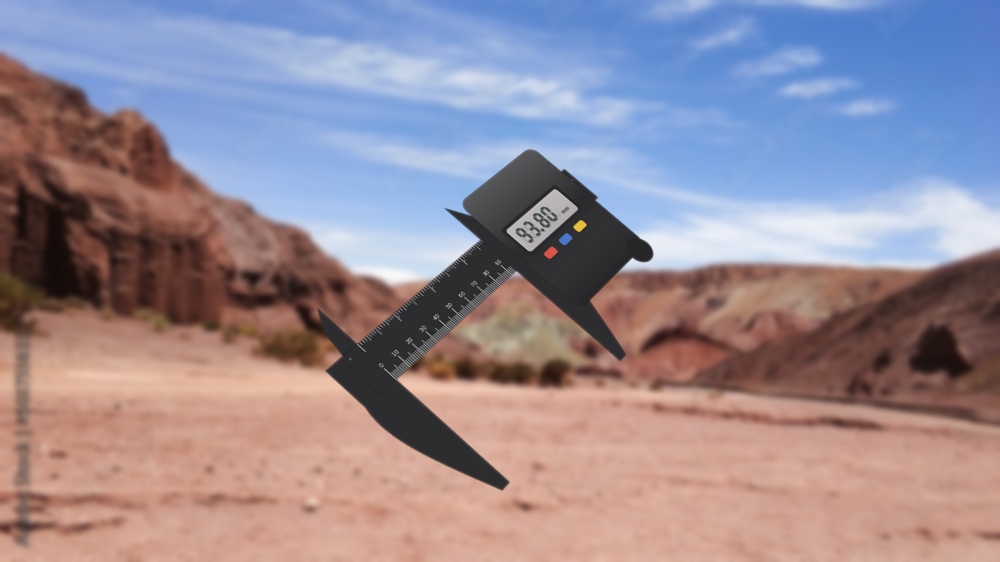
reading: mm 93.80
